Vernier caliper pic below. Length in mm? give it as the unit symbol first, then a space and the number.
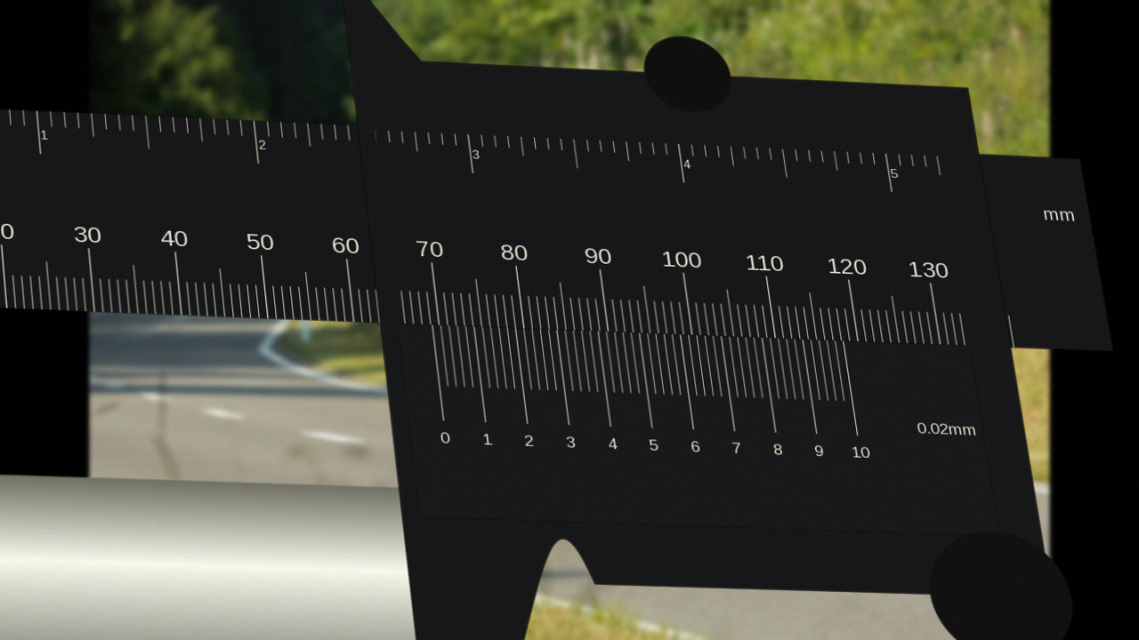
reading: mm 69.2
